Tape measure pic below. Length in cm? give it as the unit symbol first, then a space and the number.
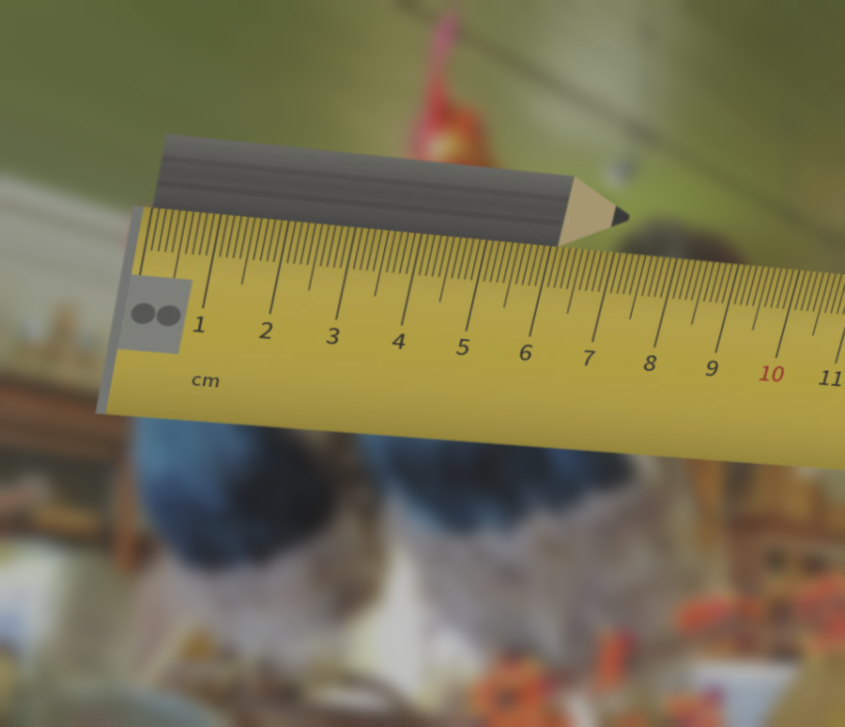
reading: cm 7.1
